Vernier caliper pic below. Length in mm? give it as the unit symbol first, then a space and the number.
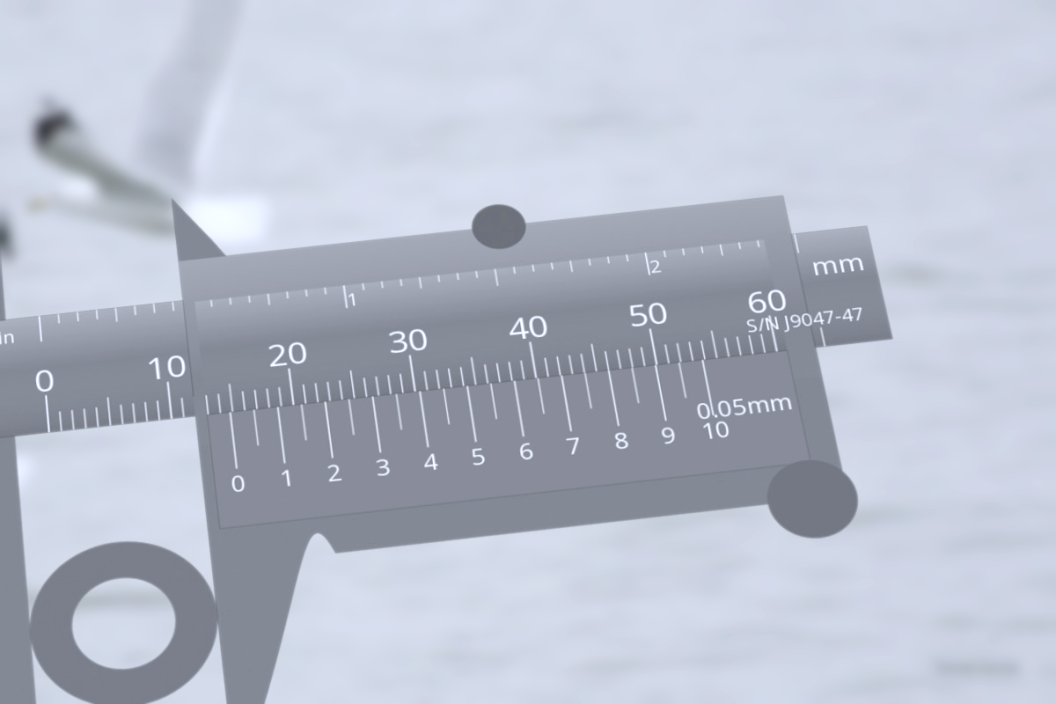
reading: mm 14.8
